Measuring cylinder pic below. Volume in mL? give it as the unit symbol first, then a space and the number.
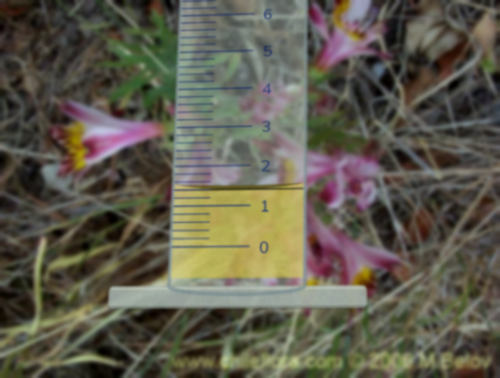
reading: mL 1.4
